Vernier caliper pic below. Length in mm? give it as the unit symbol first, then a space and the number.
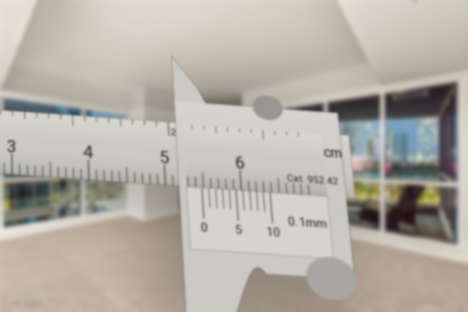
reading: mm 54.8
